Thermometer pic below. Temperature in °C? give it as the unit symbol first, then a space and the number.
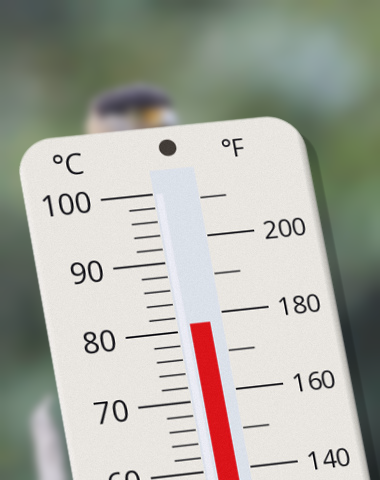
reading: °C 81
